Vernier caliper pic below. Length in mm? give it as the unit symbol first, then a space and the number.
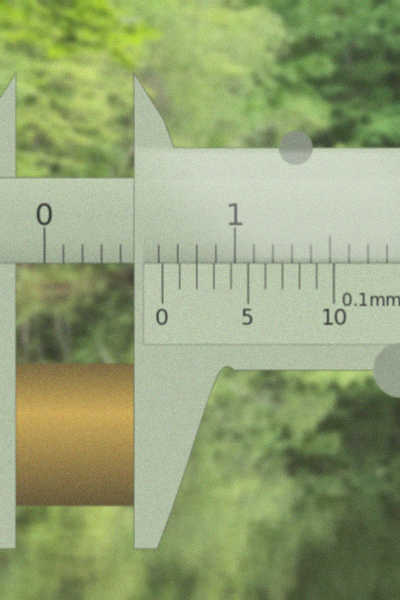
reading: mm 6.2
